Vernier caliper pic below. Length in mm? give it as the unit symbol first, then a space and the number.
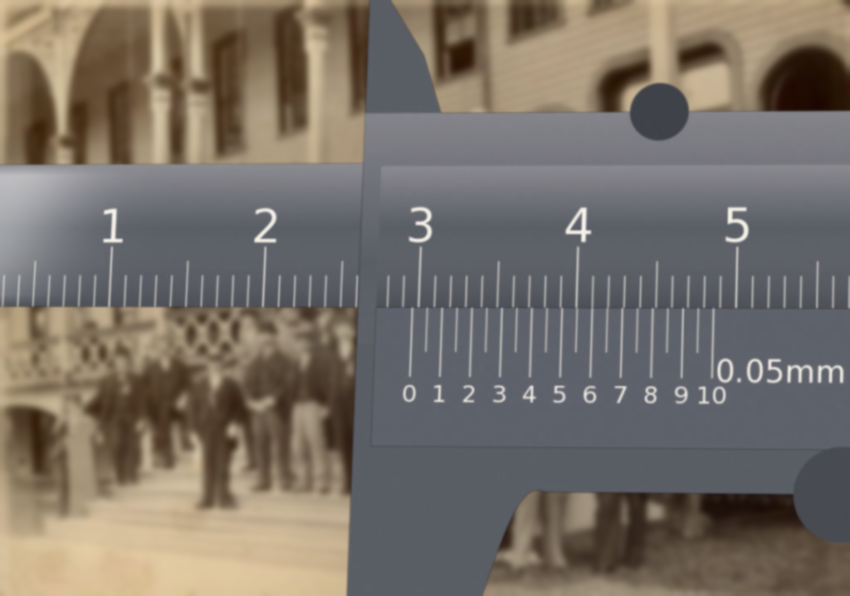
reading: mm 29.6
